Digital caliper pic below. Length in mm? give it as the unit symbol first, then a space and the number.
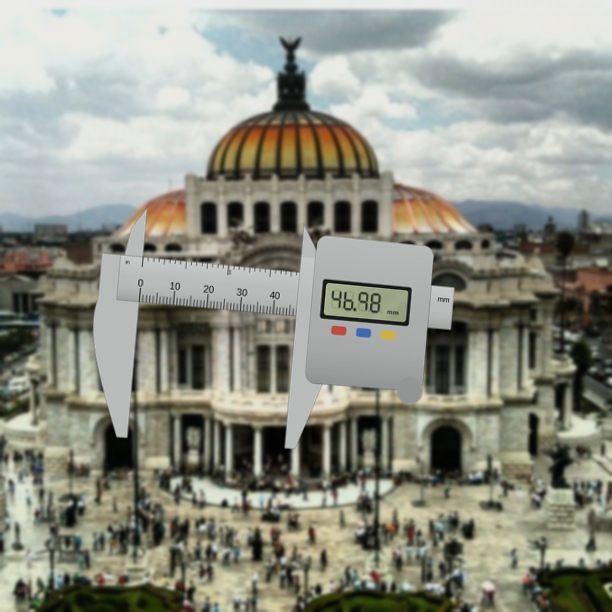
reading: mm 46.98
